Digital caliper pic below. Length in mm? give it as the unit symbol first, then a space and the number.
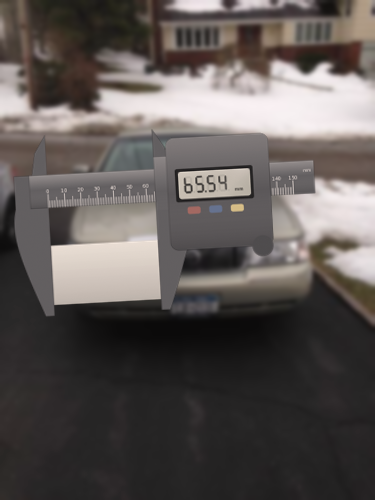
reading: mm 65.54
